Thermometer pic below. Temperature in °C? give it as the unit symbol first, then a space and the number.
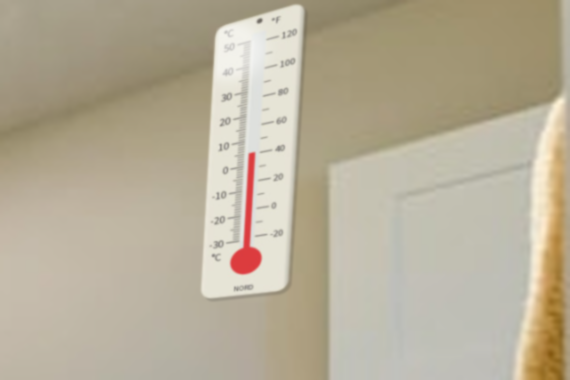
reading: °C 5
